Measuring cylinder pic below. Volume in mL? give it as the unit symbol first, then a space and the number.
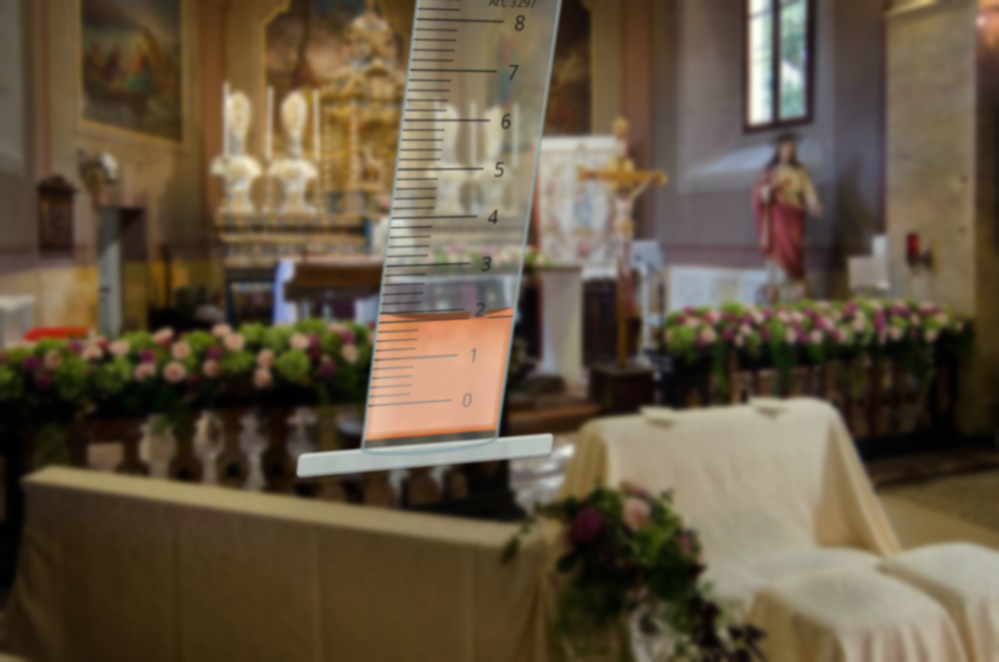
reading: mL 1.8
